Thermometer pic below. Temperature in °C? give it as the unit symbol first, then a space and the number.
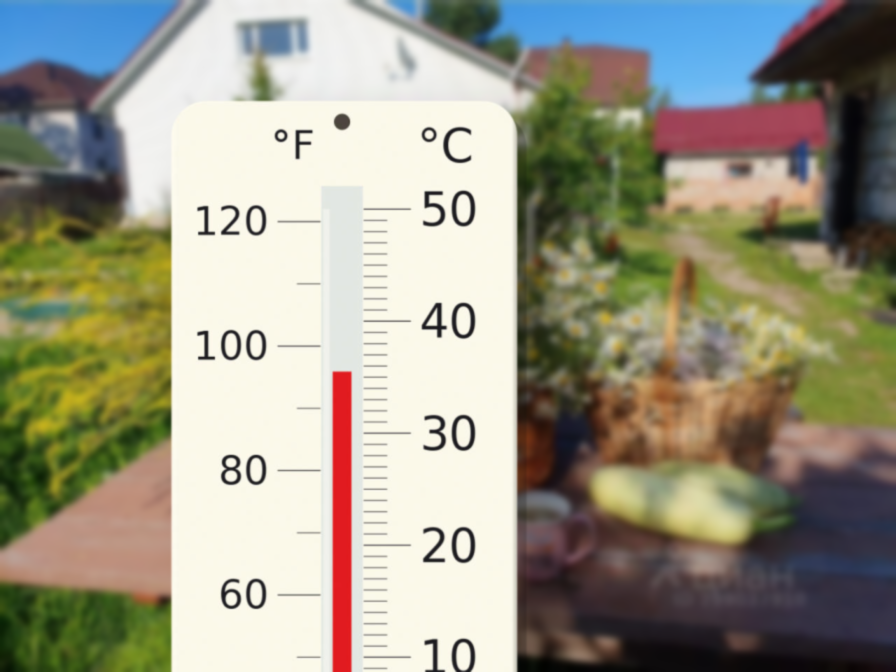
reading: °C 35.5
